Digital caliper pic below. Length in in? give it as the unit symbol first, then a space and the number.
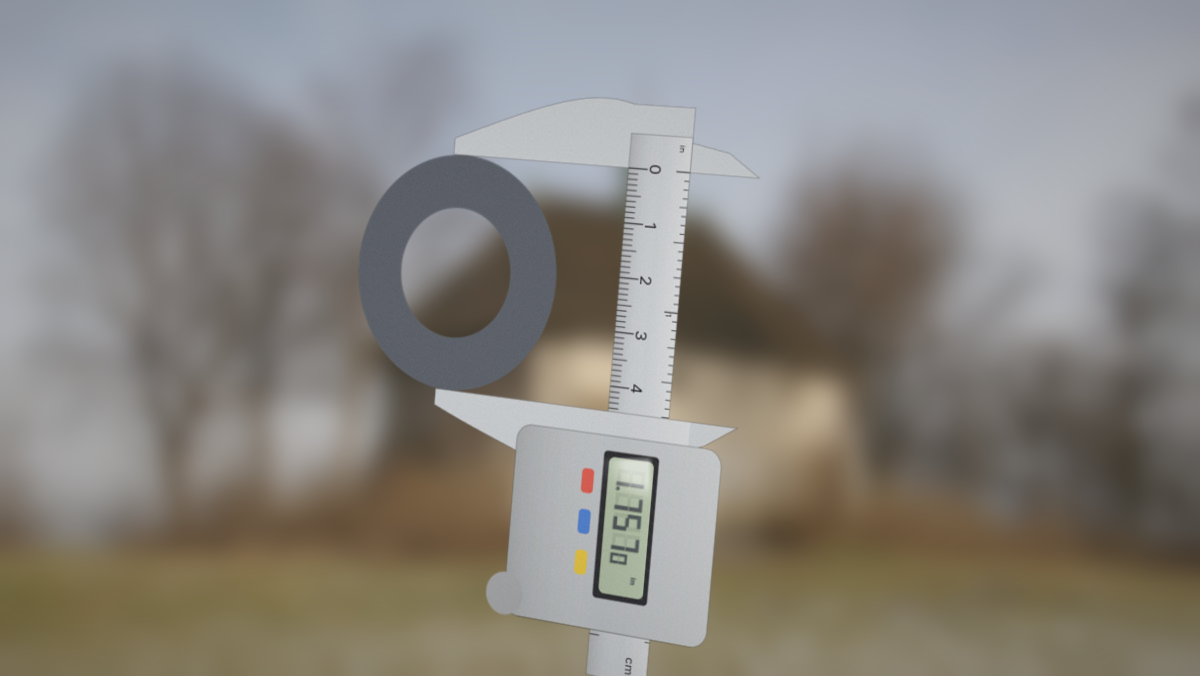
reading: in 1.7570
